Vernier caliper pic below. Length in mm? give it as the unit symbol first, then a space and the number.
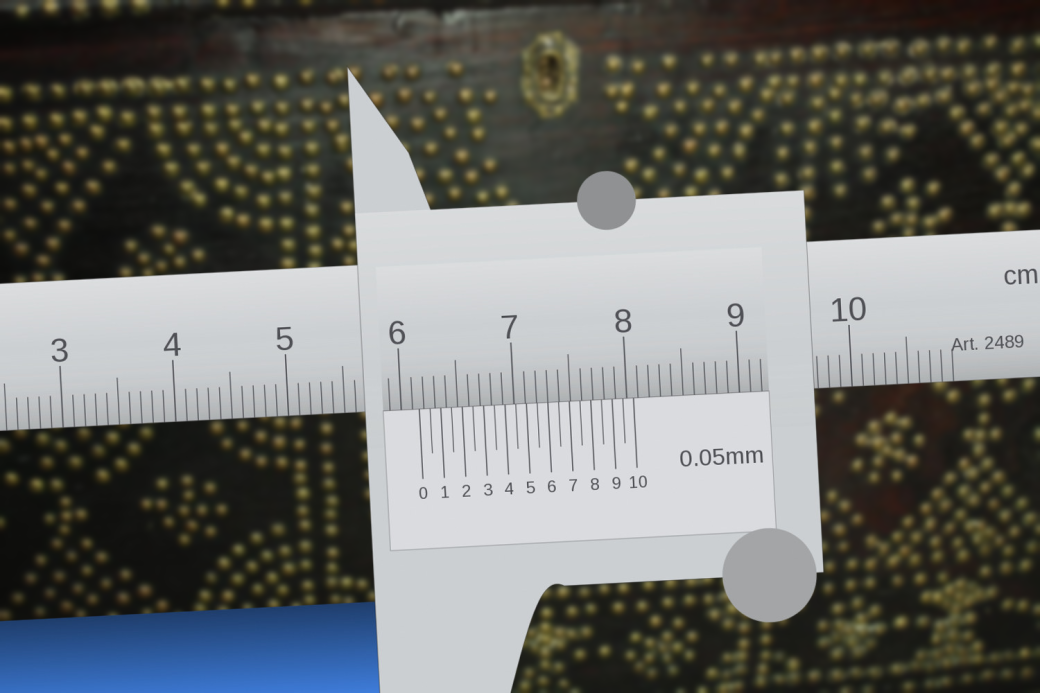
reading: mm 61.6
